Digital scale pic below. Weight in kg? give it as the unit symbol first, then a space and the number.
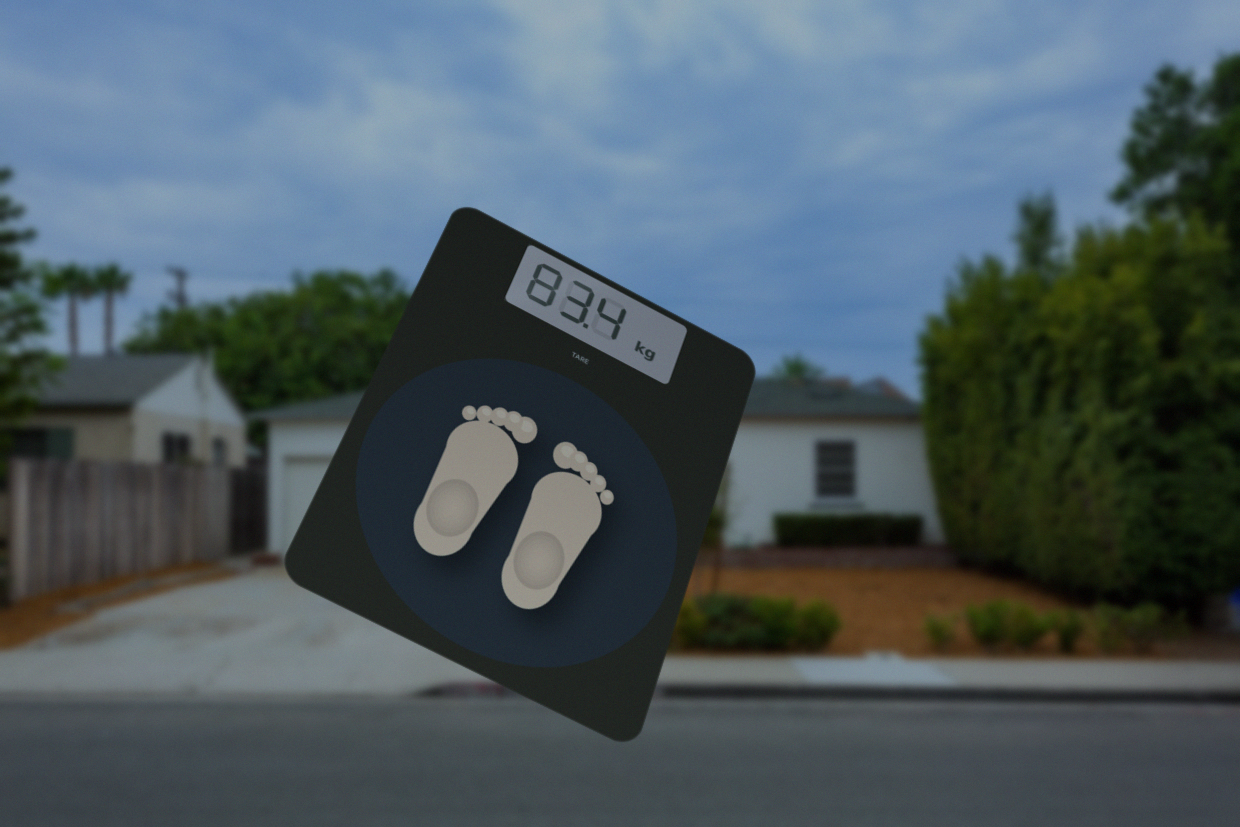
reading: kg 83.4
